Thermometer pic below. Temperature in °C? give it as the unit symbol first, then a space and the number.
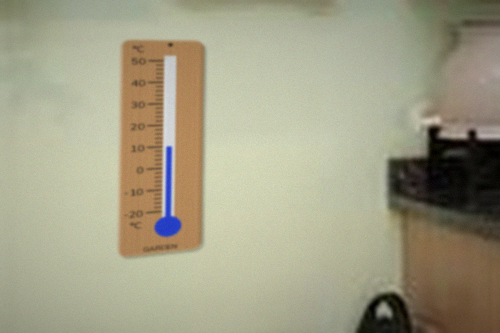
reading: °C 10
